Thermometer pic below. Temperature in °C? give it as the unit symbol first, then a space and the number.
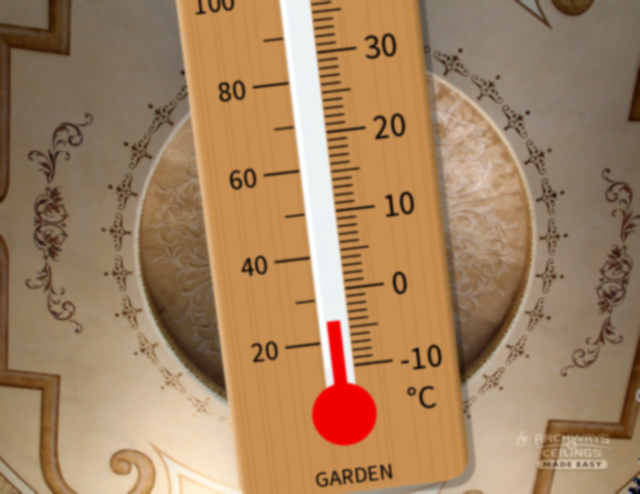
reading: °C -4
